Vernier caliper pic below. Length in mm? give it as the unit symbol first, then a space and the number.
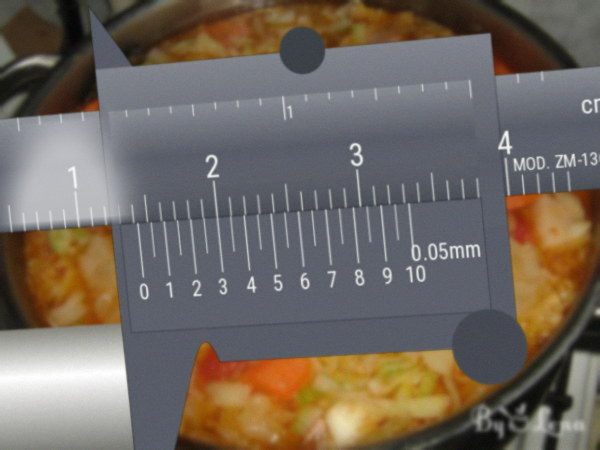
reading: mm 14.3
